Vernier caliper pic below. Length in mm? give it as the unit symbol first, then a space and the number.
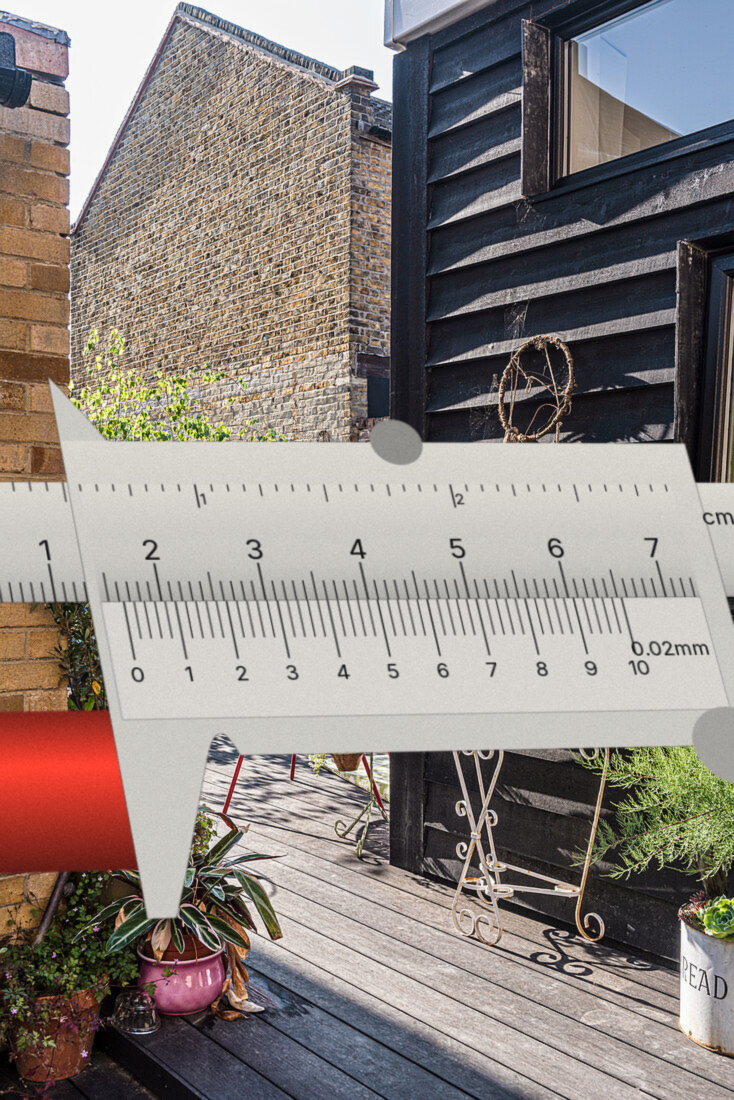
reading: mm 16.4
